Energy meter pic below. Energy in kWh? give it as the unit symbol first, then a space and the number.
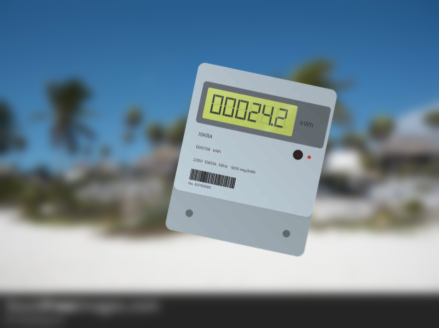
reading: kWh 24.2
